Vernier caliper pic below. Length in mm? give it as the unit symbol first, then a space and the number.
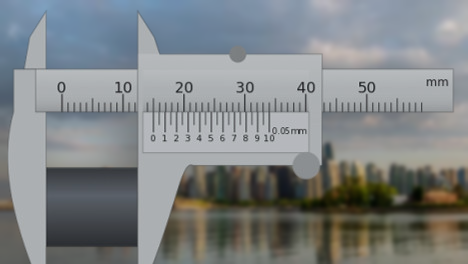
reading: mm 15.0
